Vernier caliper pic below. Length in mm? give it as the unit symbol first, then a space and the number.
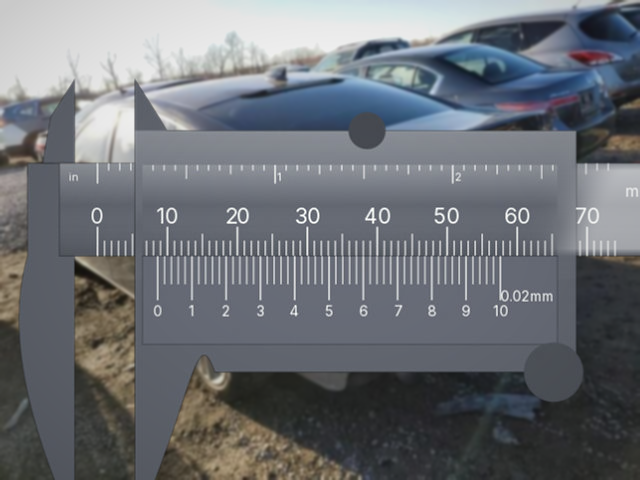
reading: mm 8.6
